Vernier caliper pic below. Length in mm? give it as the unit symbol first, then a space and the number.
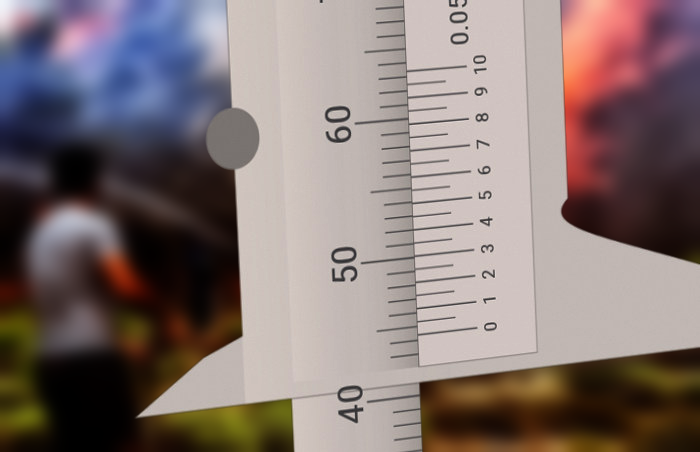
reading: mm 44.4
